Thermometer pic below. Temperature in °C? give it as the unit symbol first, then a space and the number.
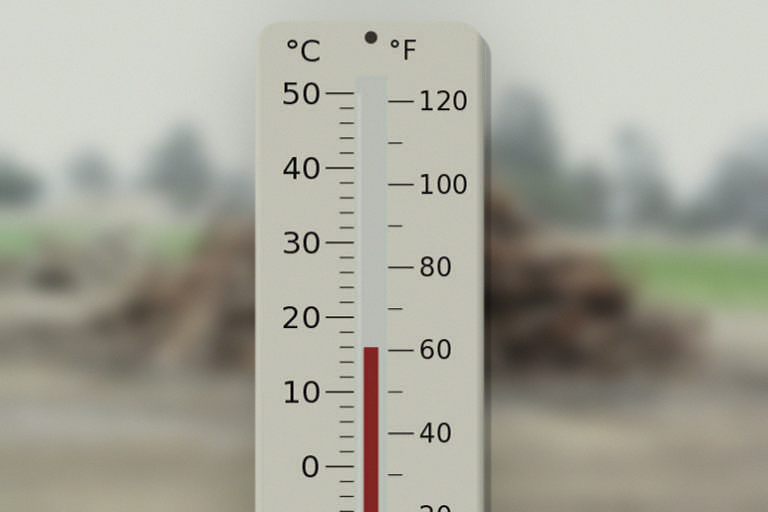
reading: °C 16
